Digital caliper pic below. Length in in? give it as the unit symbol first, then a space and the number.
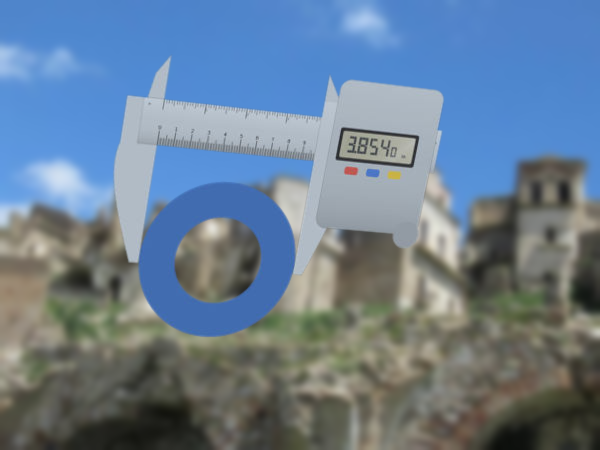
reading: in 3.8540
